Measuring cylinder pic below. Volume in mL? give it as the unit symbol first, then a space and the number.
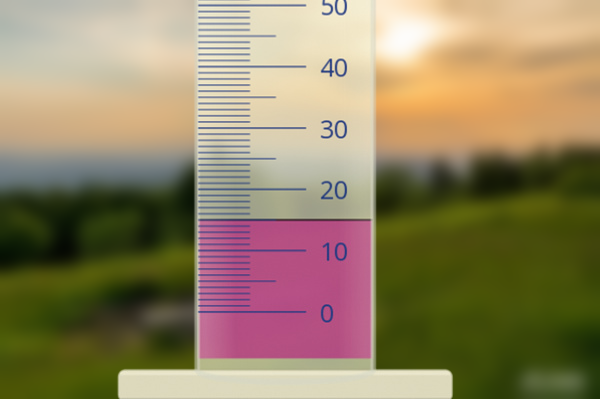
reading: mL 15
